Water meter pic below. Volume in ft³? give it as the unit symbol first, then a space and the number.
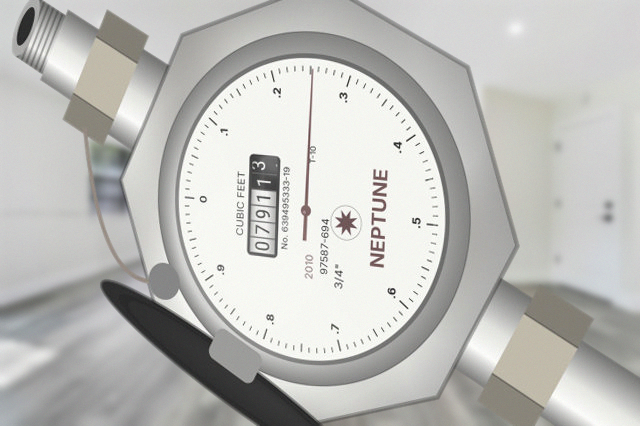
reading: ft³ 79113.25
